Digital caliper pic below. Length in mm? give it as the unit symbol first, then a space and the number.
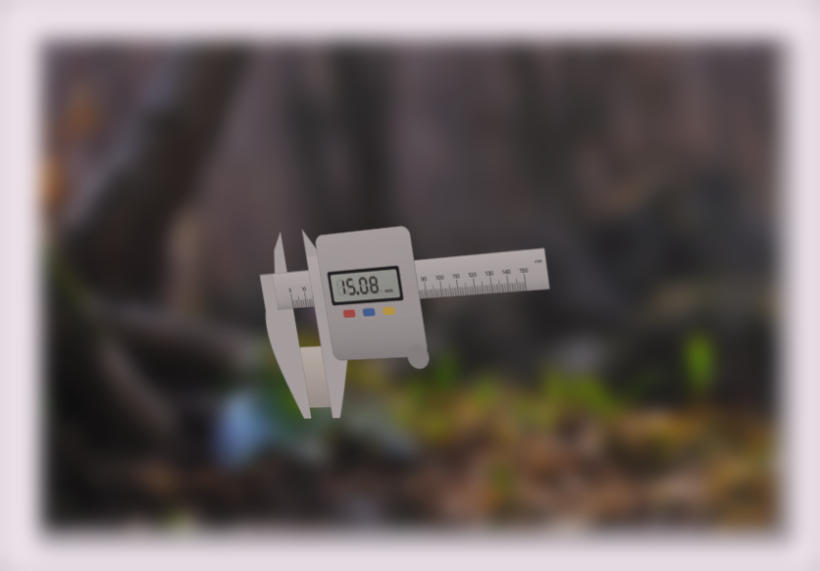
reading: mm 15.08
